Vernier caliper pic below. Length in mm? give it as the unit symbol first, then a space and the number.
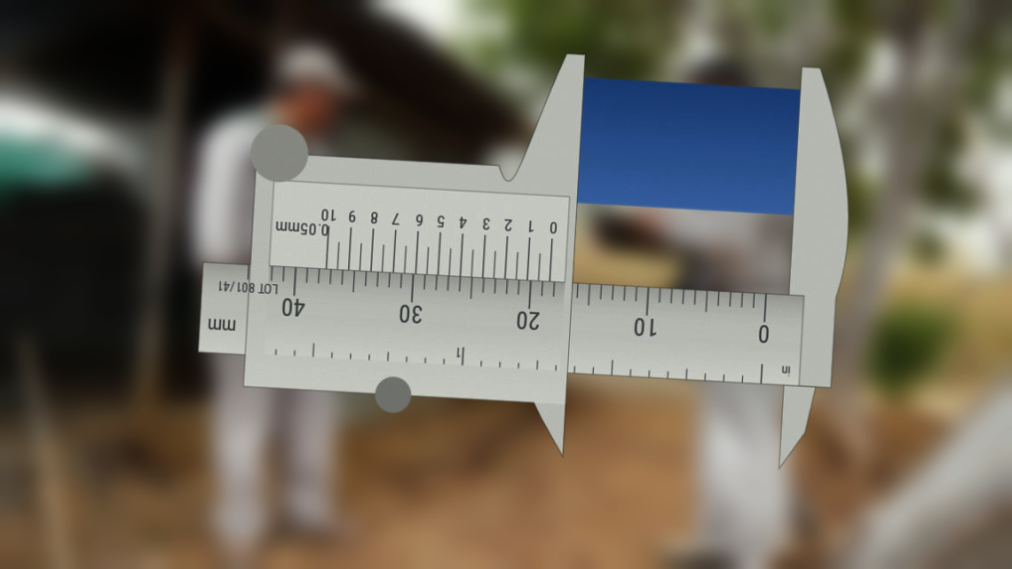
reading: mm 18.4
